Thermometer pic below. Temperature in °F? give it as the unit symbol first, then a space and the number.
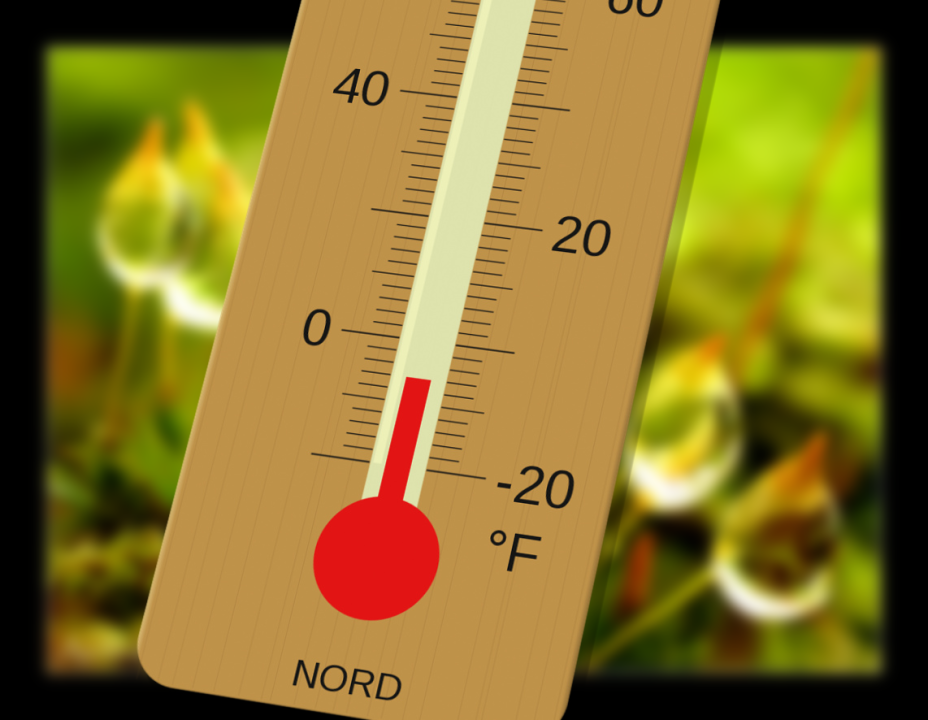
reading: °F -6
